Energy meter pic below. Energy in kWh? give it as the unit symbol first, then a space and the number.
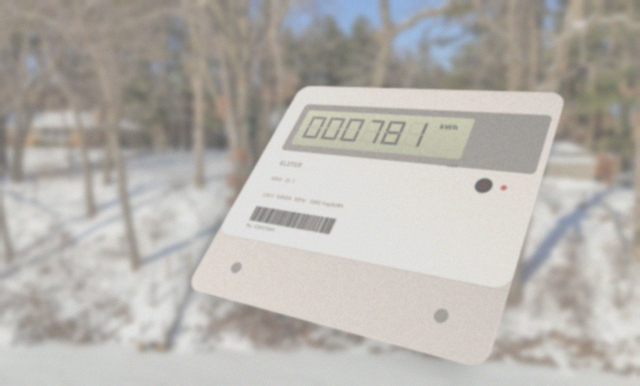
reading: kWh 781
